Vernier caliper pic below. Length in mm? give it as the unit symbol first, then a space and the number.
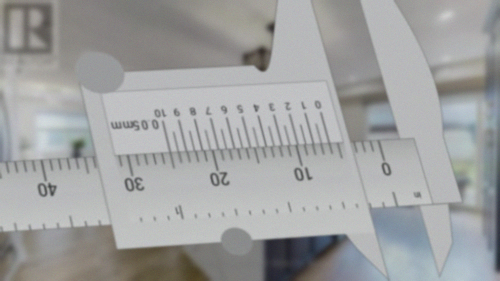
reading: mm 6.0
